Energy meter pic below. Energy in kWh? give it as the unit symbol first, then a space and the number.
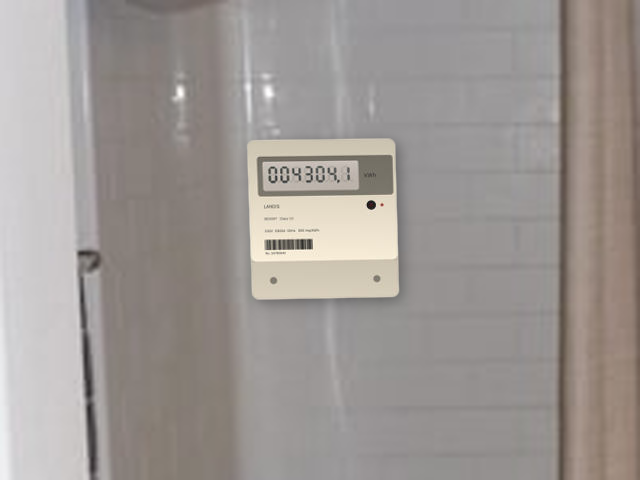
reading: kWh 4304.1
